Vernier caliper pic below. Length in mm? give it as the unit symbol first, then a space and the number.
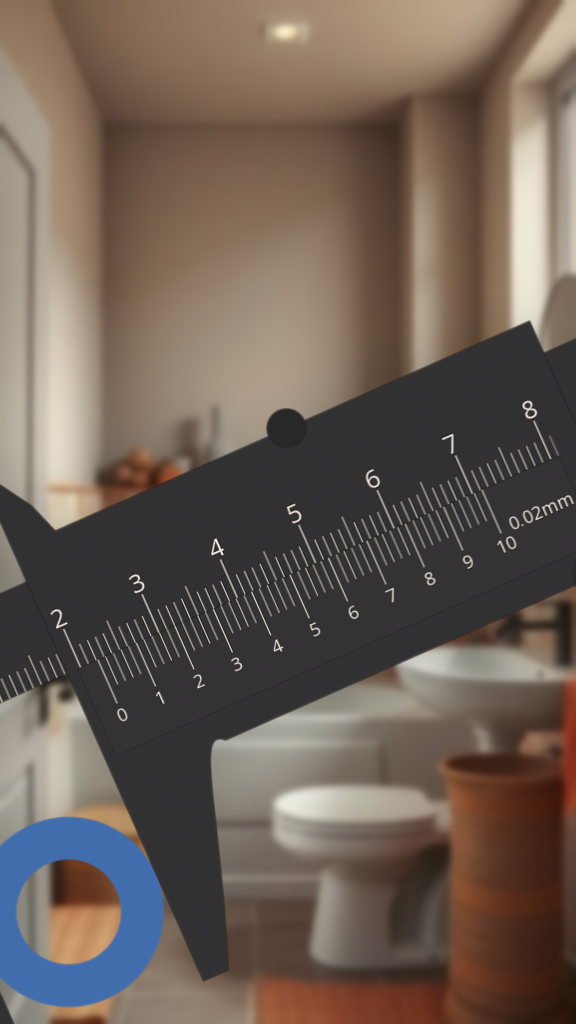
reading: mm 22.2
